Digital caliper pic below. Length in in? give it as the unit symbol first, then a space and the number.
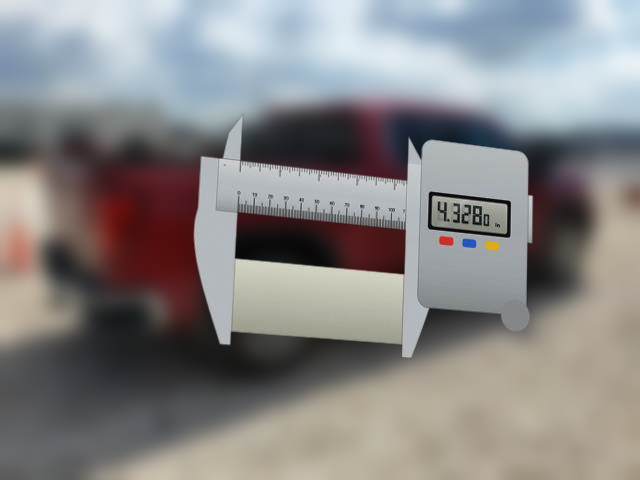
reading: in 4.3280
